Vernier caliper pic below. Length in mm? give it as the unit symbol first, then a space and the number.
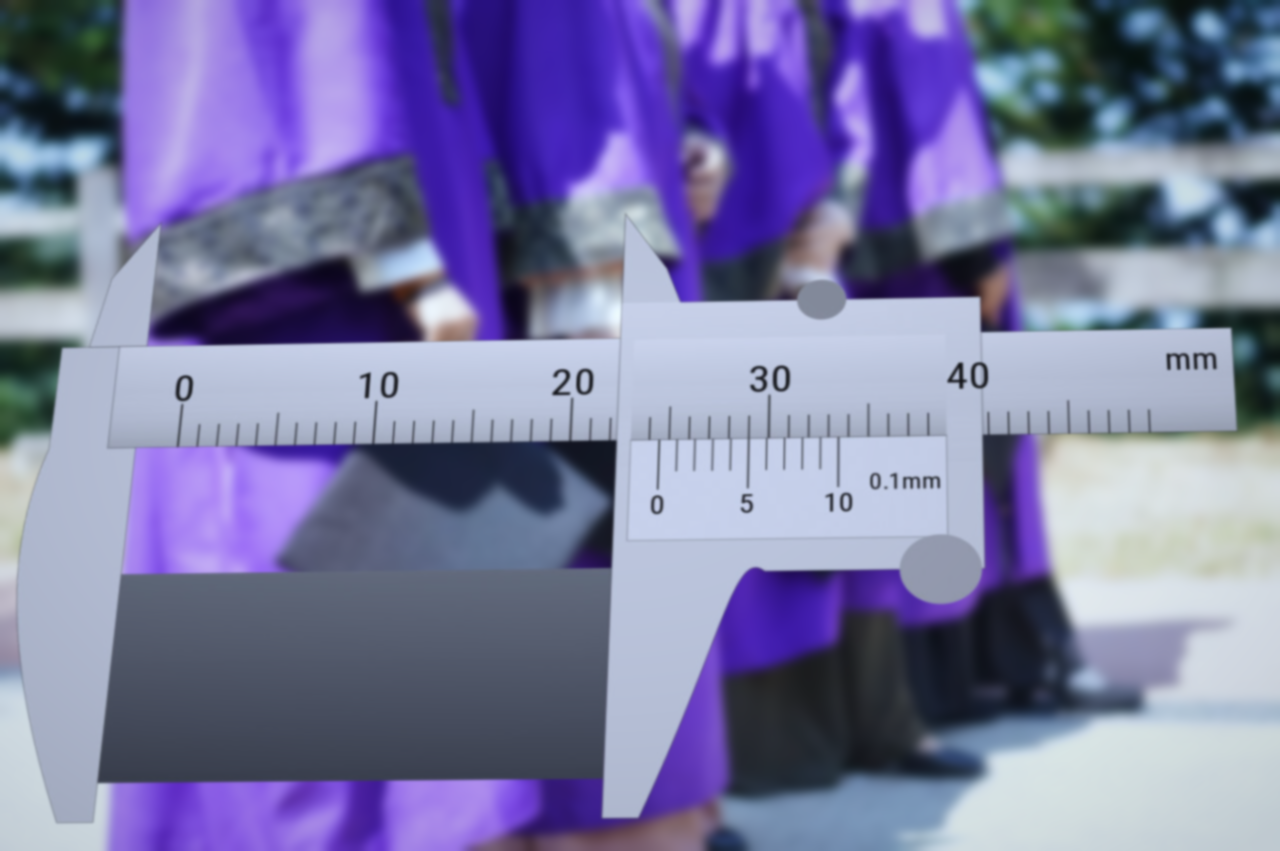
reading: mm 24.5
